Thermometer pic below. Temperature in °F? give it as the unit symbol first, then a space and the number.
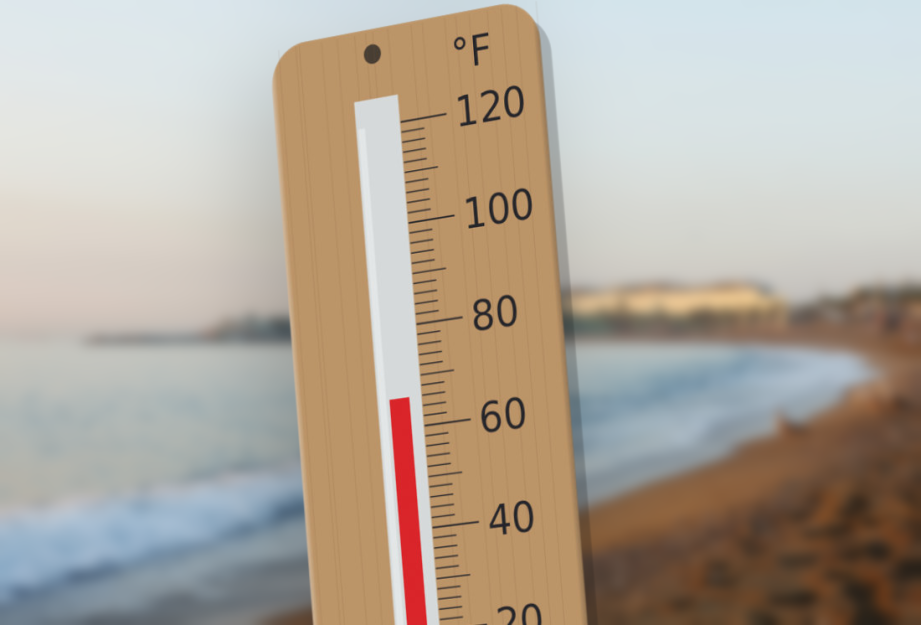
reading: °F 66
